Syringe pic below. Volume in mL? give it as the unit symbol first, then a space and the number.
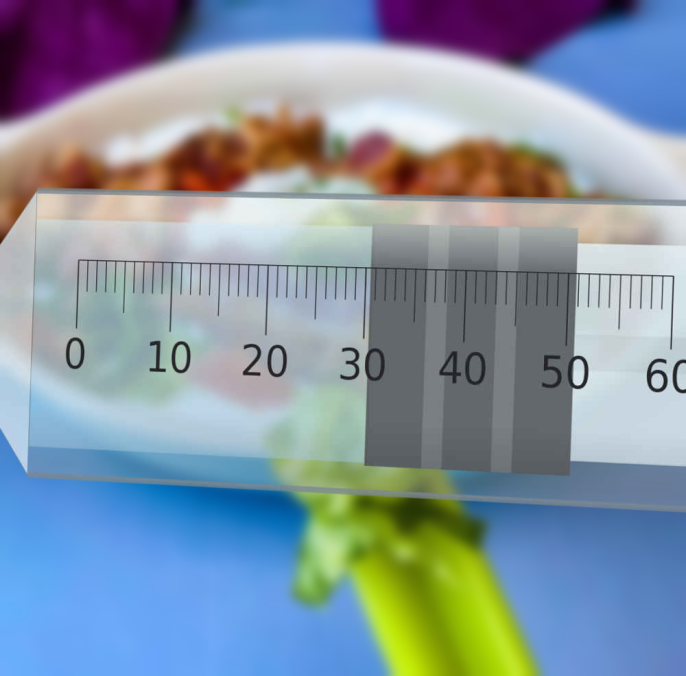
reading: mL 30.5
